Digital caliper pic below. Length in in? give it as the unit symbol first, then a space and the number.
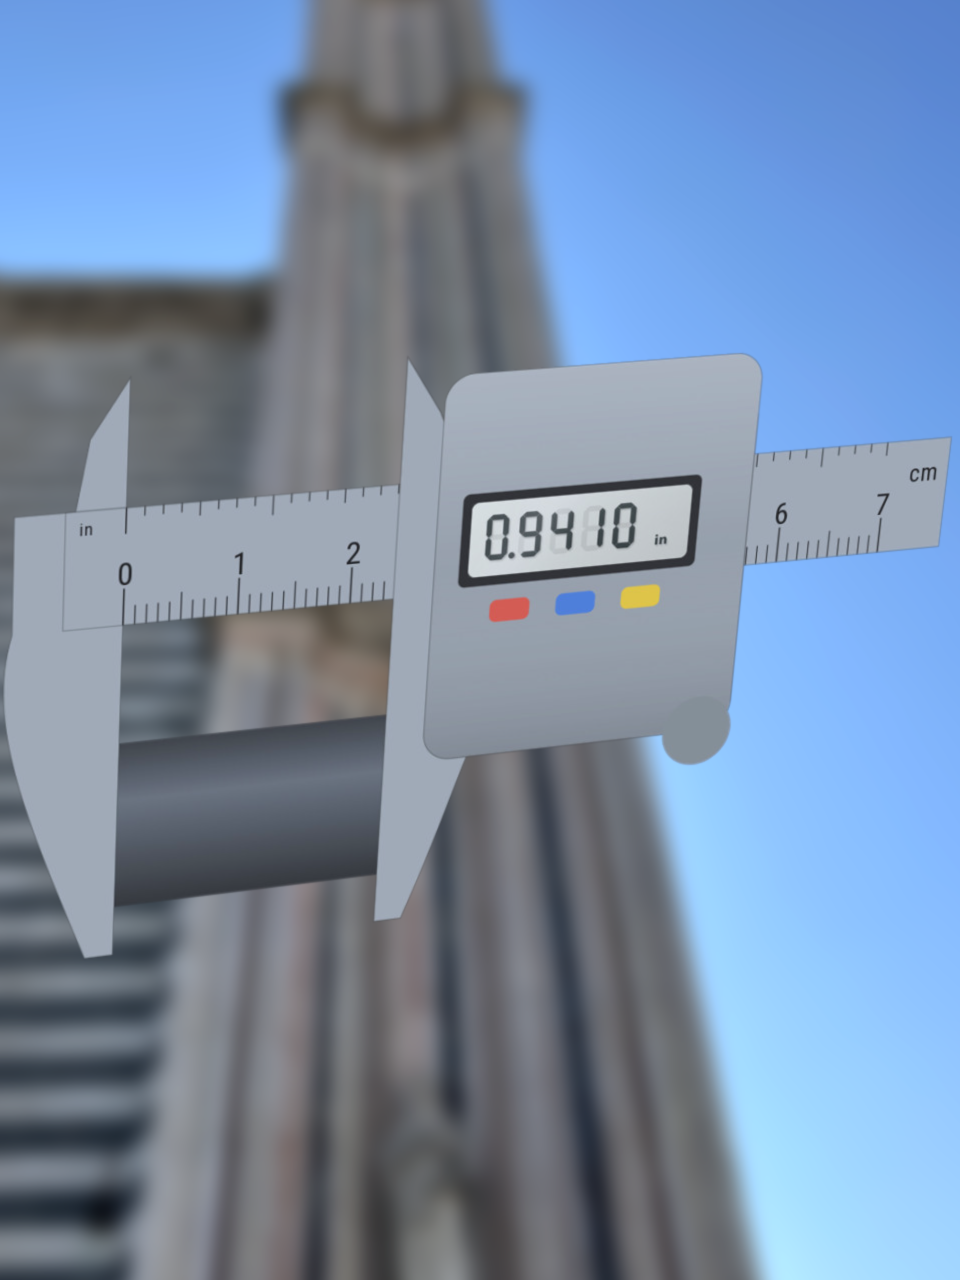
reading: in 0.9410
